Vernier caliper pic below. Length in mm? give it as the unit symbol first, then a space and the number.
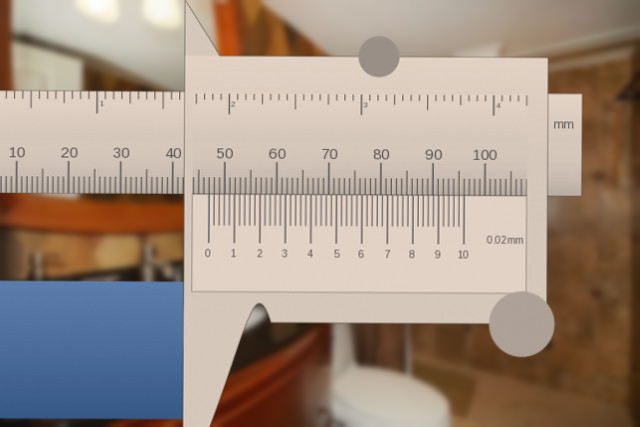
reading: mm 47.0
